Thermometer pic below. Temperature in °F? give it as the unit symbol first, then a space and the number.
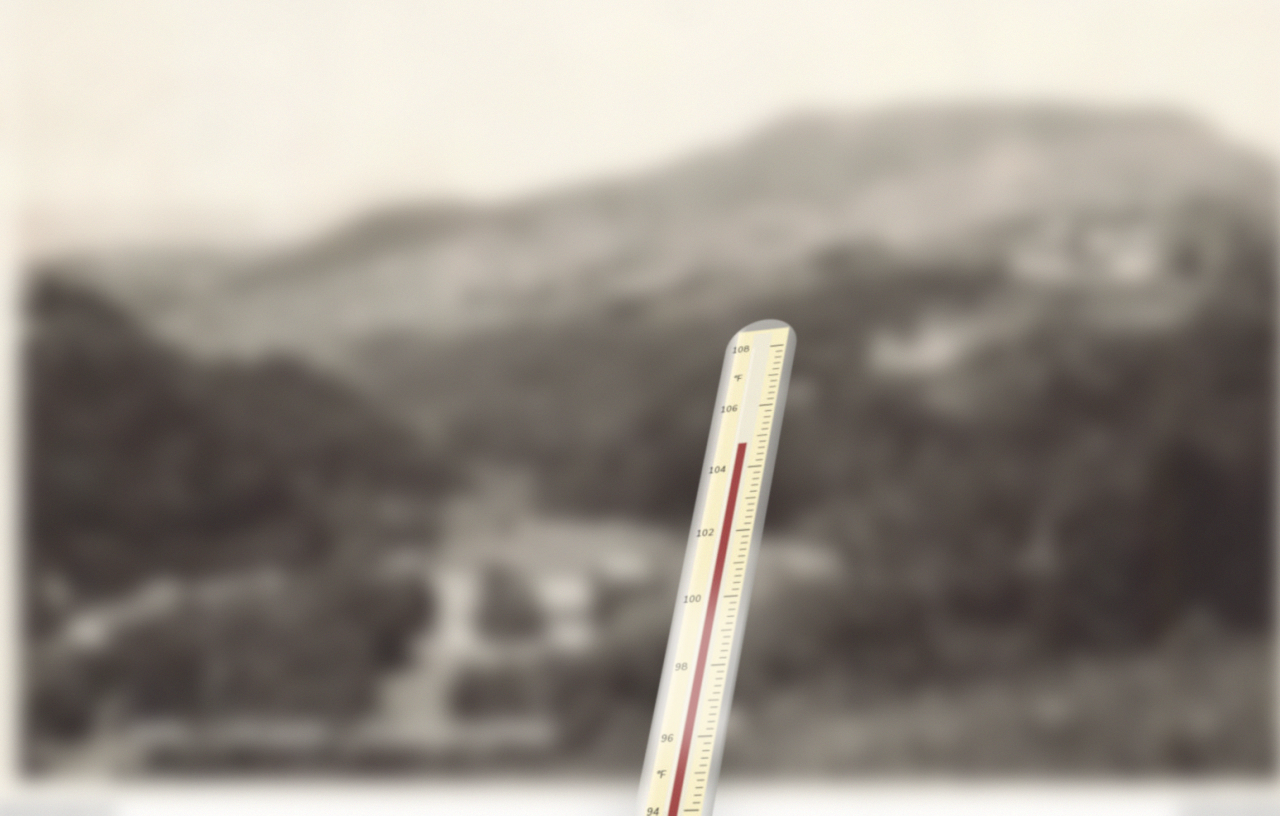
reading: °F 104.8
